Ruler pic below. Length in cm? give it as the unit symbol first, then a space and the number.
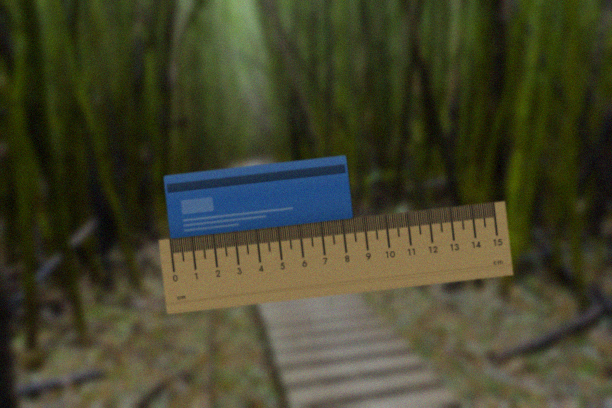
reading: cm 8.5
